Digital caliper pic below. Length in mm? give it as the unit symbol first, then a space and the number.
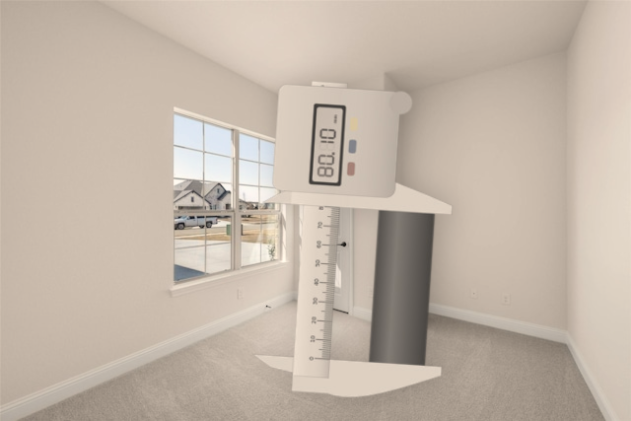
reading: mm 80.10
